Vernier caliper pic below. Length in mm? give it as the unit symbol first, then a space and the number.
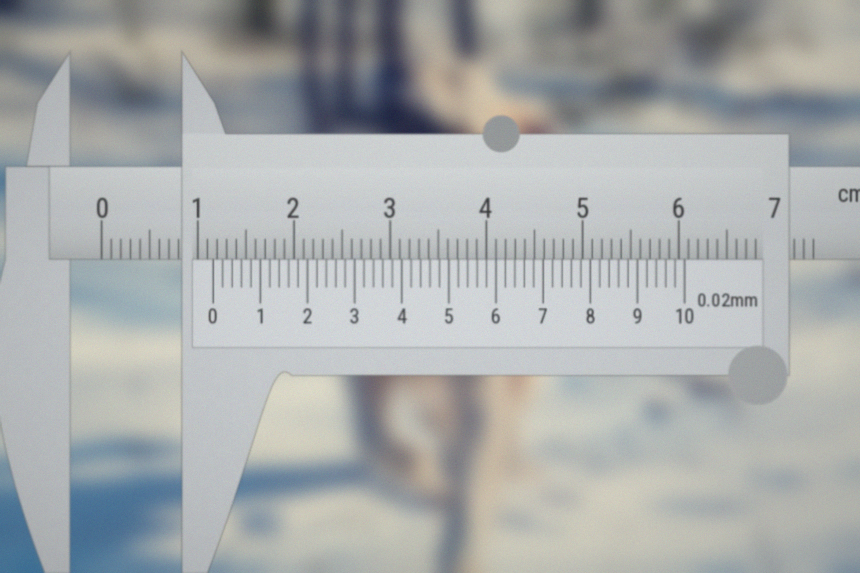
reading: mm 11.6
